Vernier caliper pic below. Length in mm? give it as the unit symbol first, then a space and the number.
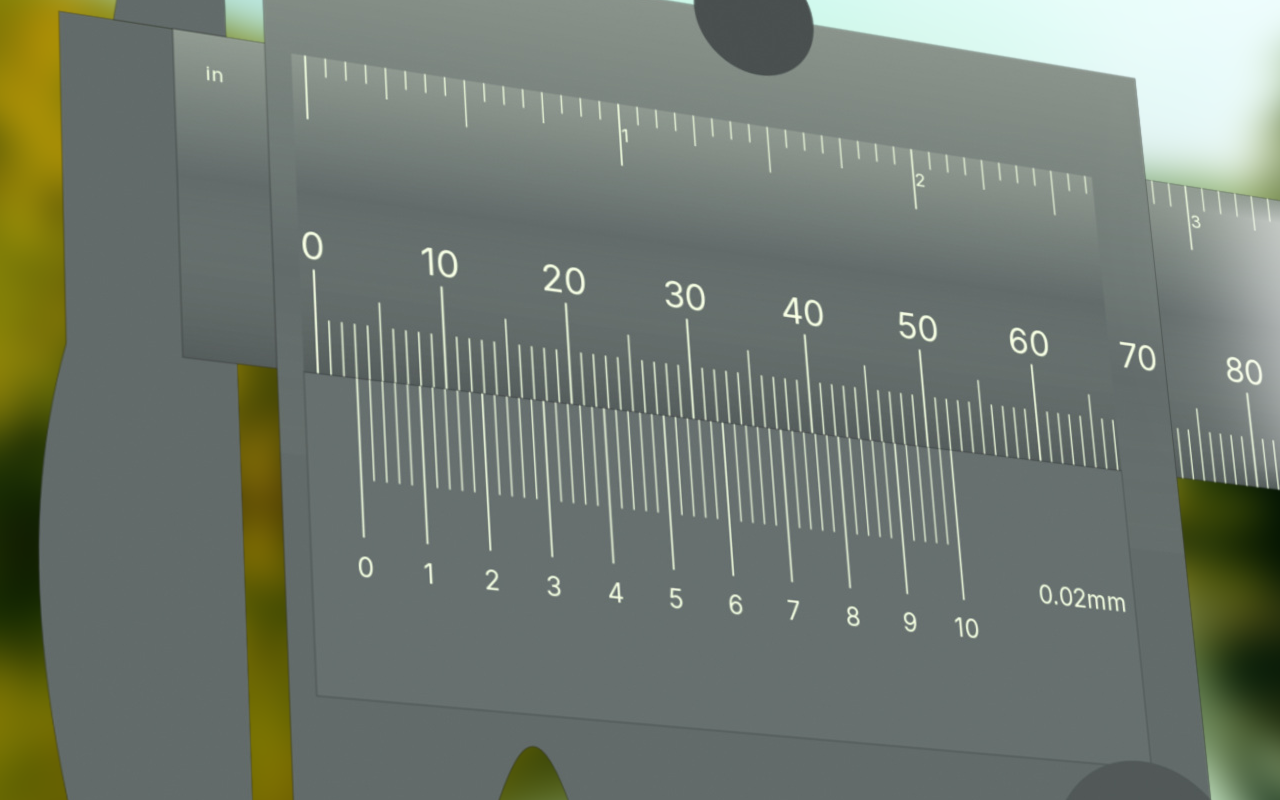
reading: mm 3.0
